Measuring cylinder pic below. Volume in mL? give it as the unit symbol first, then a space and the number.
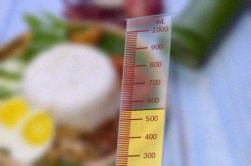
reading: mL 550
